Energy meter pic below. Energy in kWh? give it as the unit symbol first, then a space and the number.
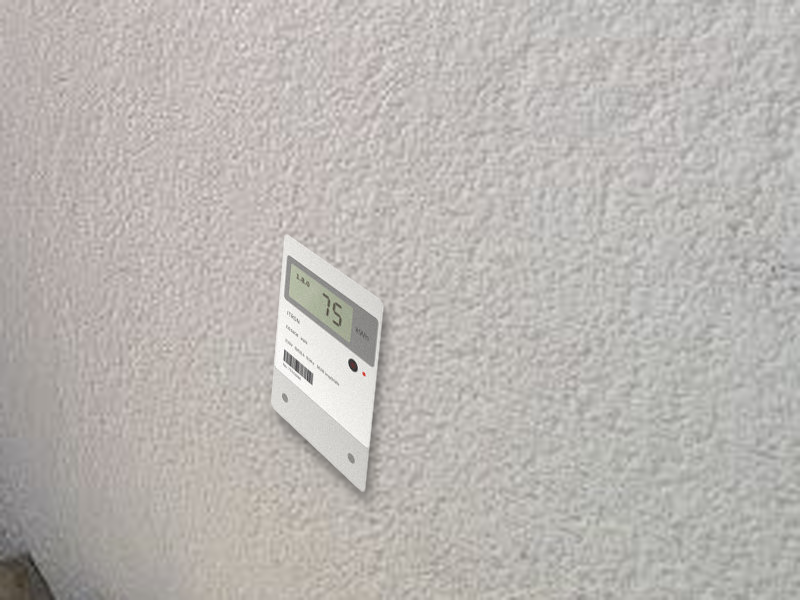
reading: kWh 75
